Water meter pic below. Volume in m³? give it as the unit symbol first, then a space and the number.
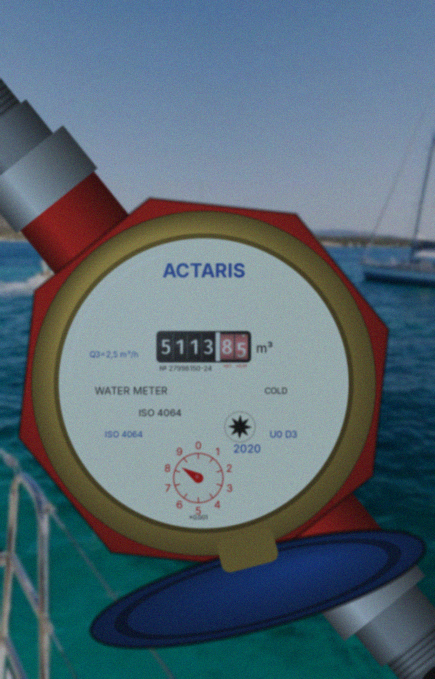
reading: m³ 5113.848
